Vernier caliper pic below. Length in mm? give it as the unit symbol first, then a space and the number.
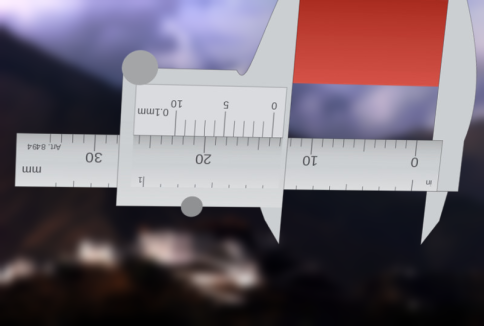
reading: mm 13.8
